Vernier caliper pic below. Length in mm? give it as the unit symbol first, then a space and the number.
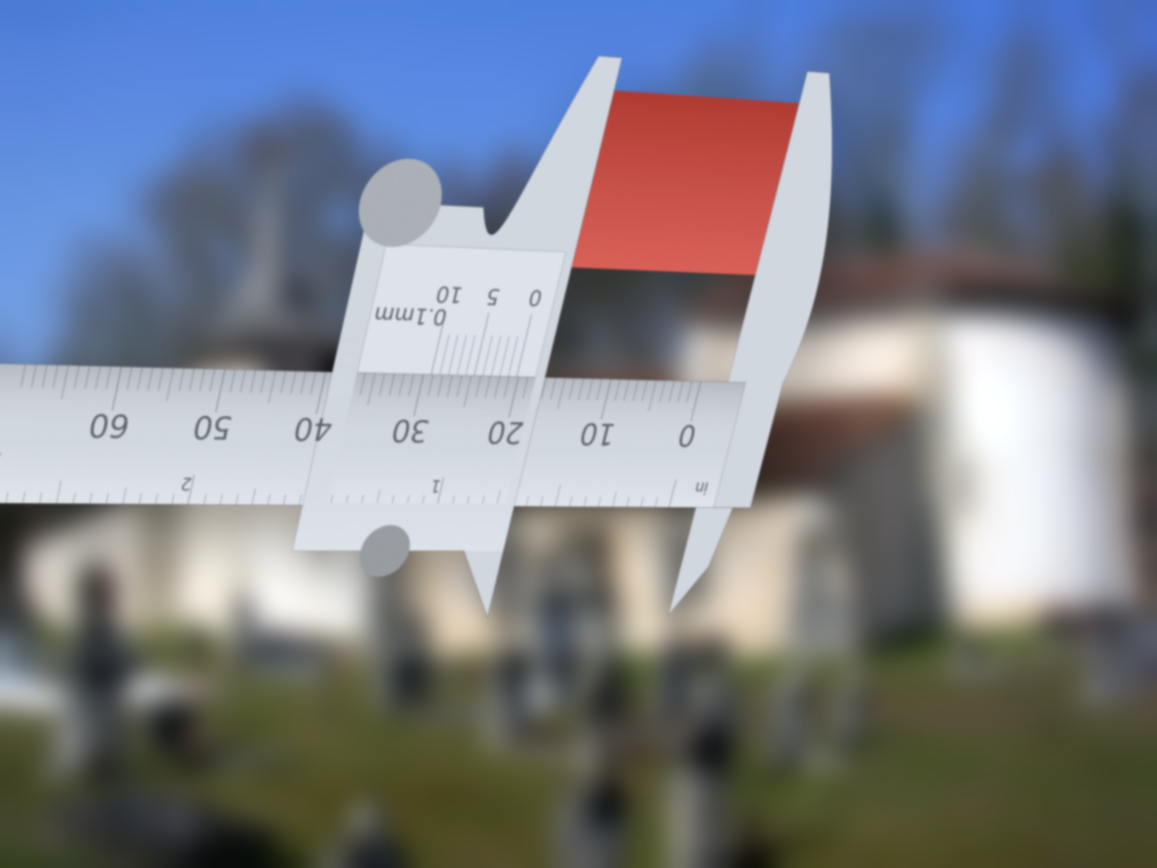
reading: mm 20.2
